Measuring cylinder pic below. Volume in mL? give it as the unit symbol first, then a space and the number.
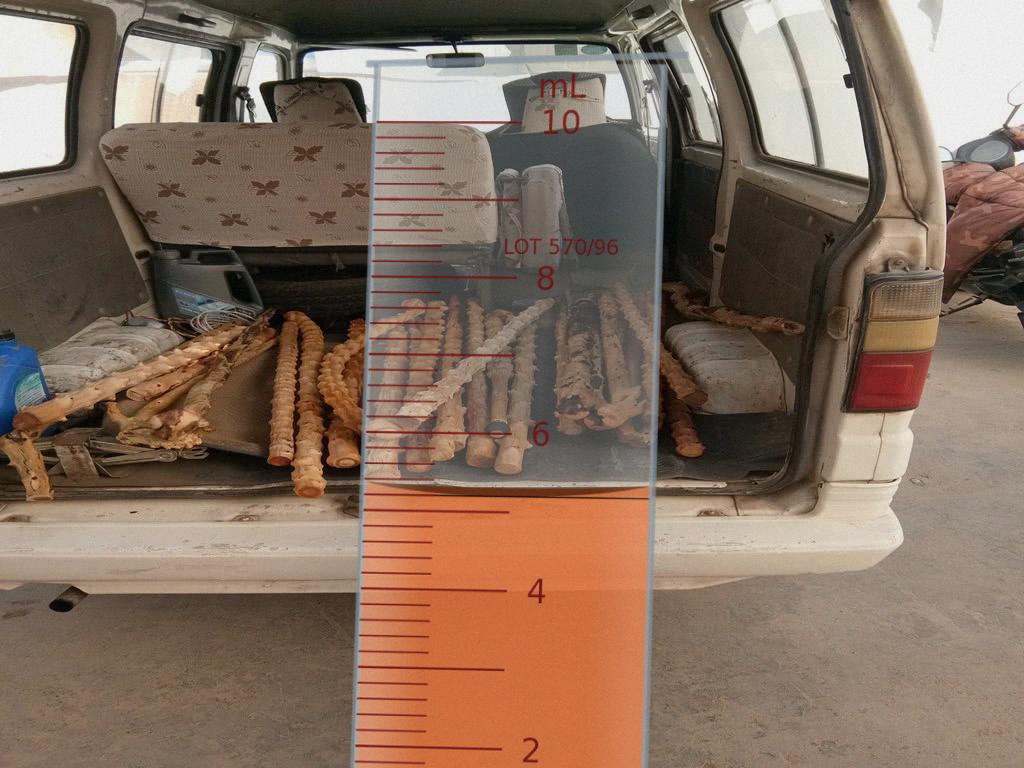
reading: mL 5.2
